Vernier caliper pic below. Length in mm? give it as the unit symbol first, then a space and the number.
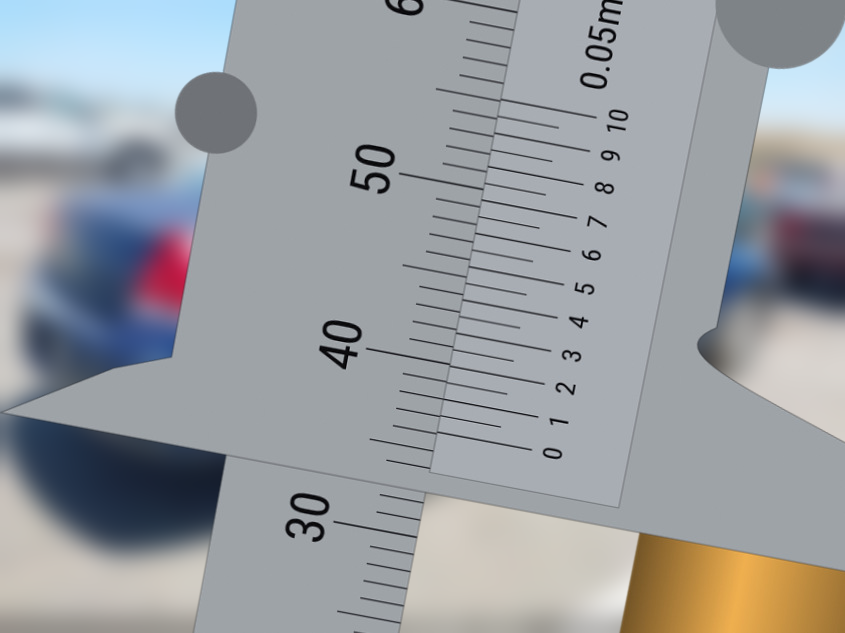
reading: mm 36.1
